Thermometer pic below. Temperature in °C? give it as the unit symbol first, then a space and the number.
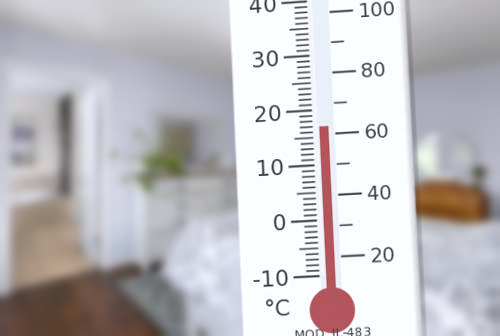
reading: °C 17
